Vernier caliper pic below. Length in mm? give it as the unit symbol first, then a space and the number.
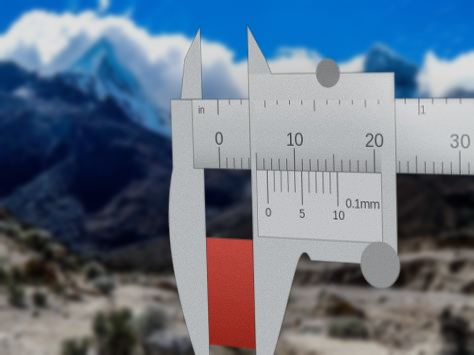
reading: mm 6.4
